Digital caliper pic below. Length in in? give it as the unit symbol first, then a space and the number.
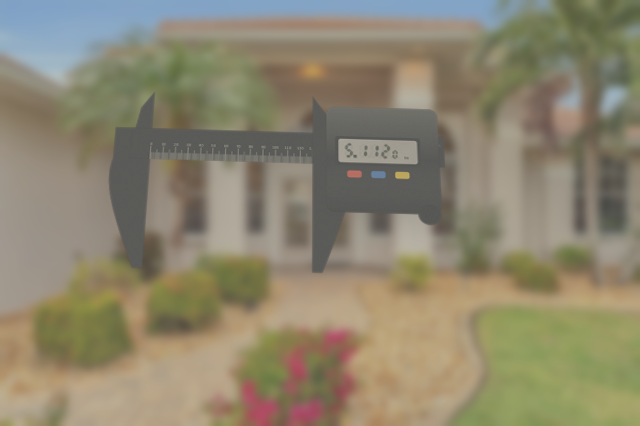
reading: in 5.1120
